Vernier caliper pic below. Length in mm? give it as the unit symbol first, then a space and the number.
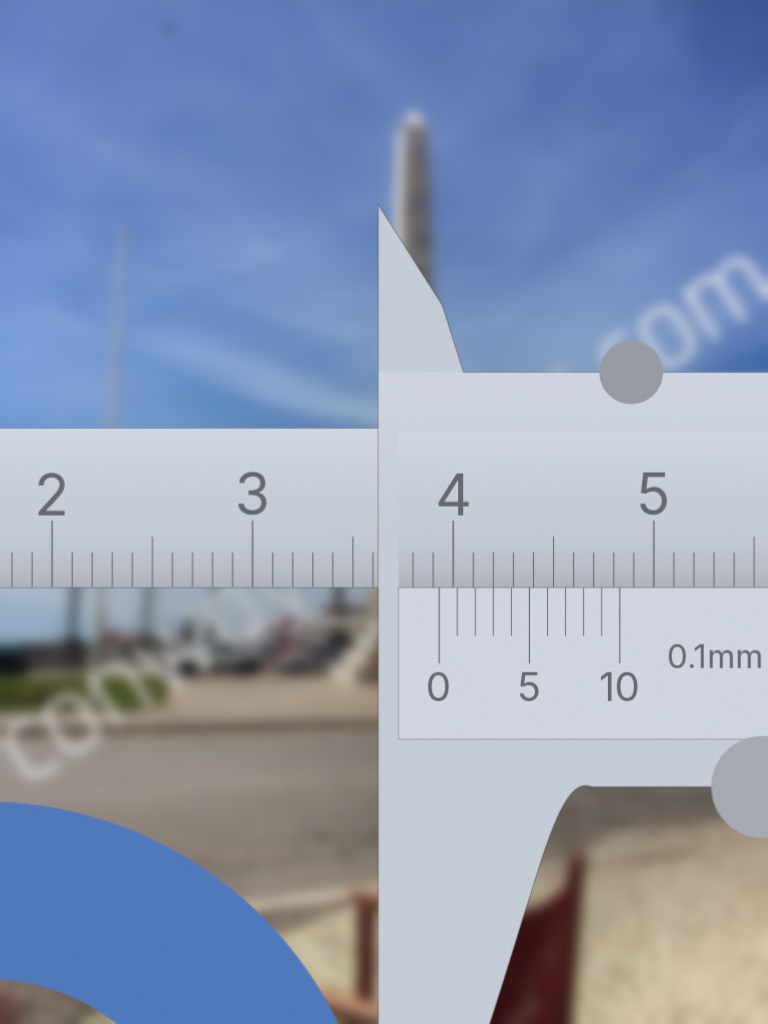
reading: mm 39.3
